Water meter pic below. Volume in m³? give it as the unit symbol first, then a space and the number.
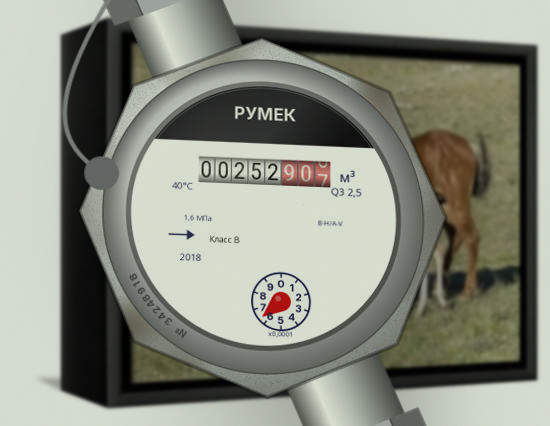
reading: m³ 252.9066
